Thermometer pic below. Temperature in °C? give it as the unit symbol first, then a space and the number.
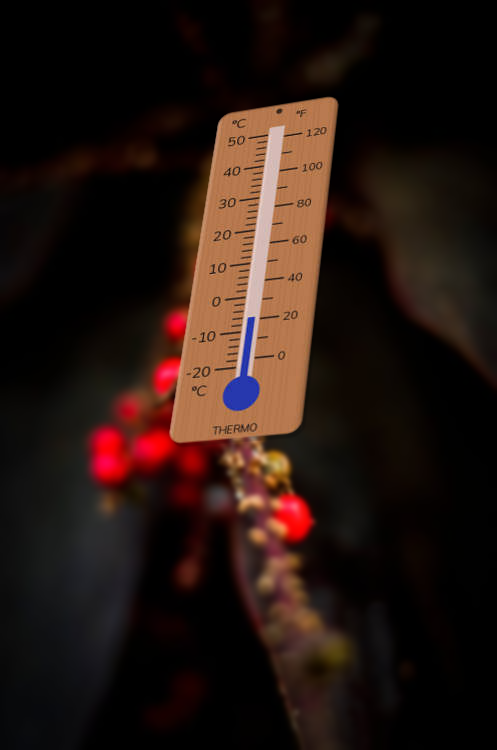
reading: °C -6
